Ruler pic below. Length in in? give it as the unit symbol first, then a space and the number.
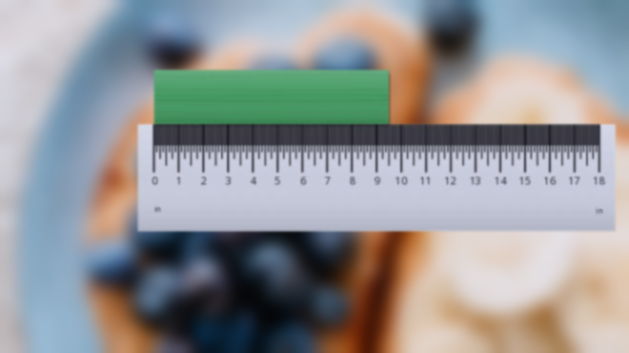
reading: in 9.5
